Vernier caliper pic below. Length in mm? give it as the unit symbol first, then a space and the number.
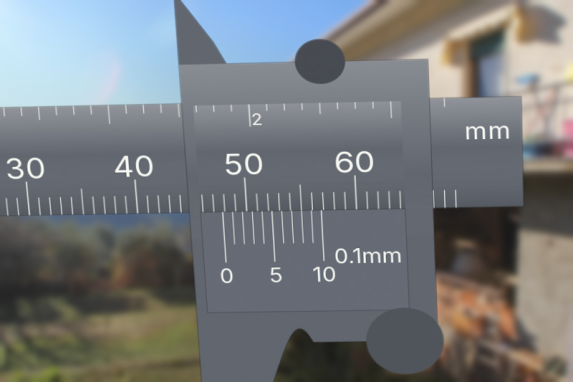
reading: mm 47.8
